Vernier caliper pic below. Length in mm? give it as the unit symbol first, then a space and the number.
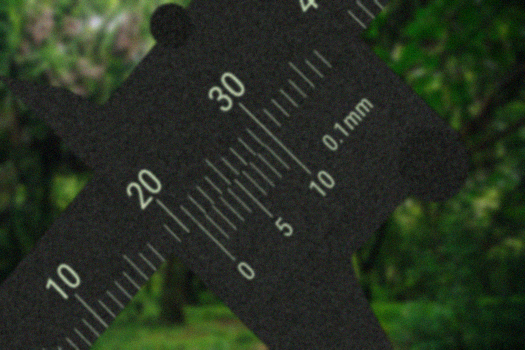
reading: mm 21.0
